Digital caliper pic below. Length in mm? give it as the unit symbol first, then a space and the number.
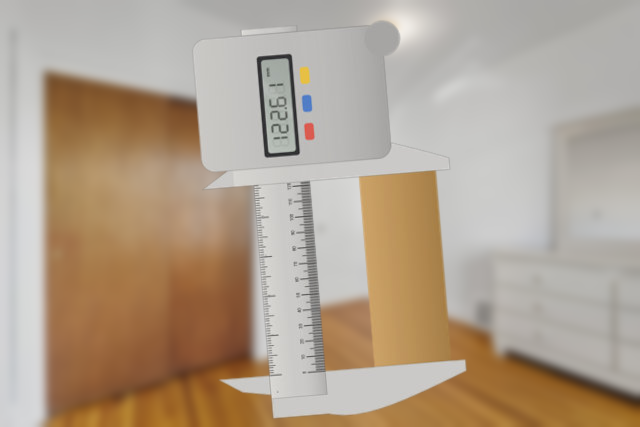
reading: mm 122.61
